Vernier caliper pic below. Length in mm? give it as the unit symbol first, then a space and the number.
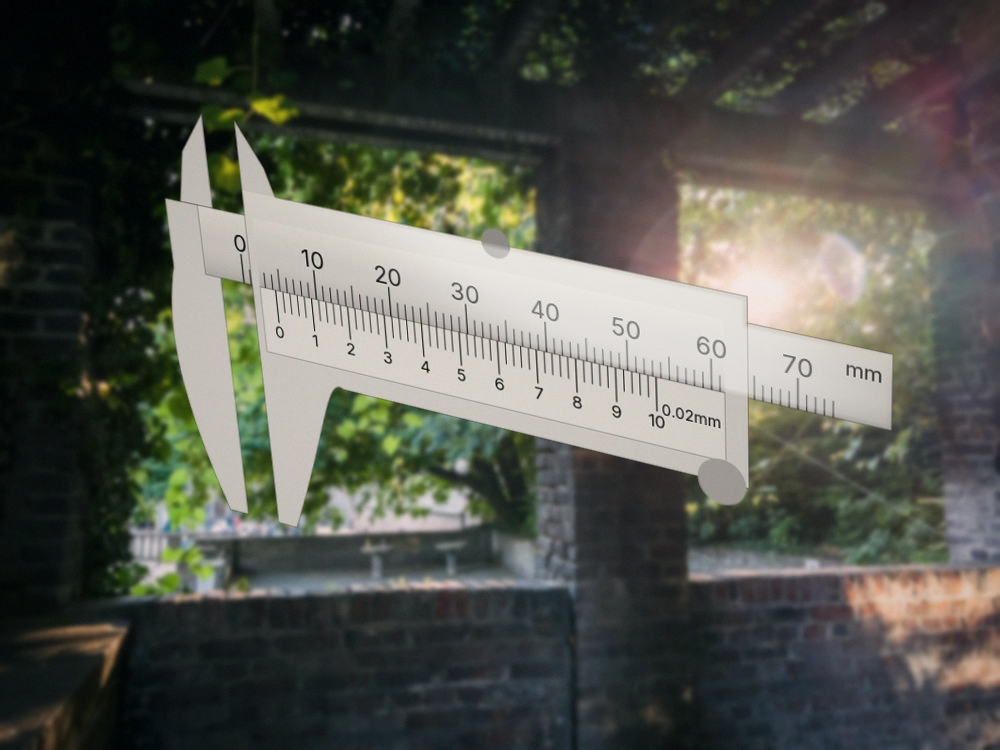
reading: mm 4.4
